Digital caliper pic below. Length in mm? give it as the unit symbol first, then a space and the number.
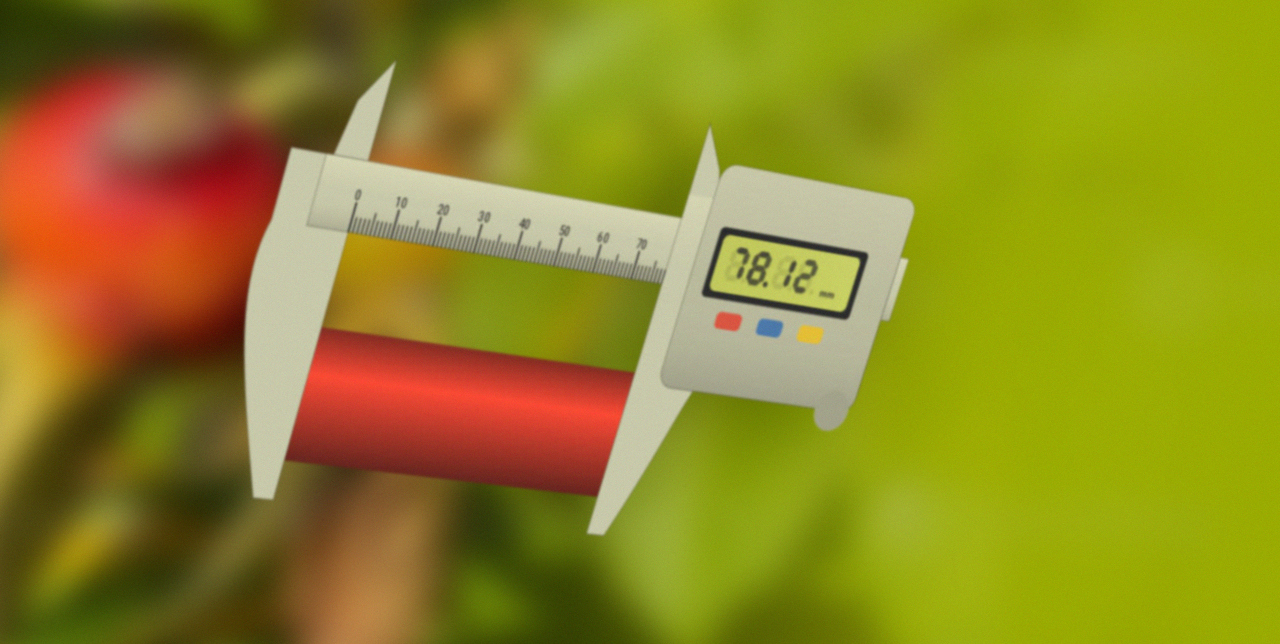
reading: mm 78.12
